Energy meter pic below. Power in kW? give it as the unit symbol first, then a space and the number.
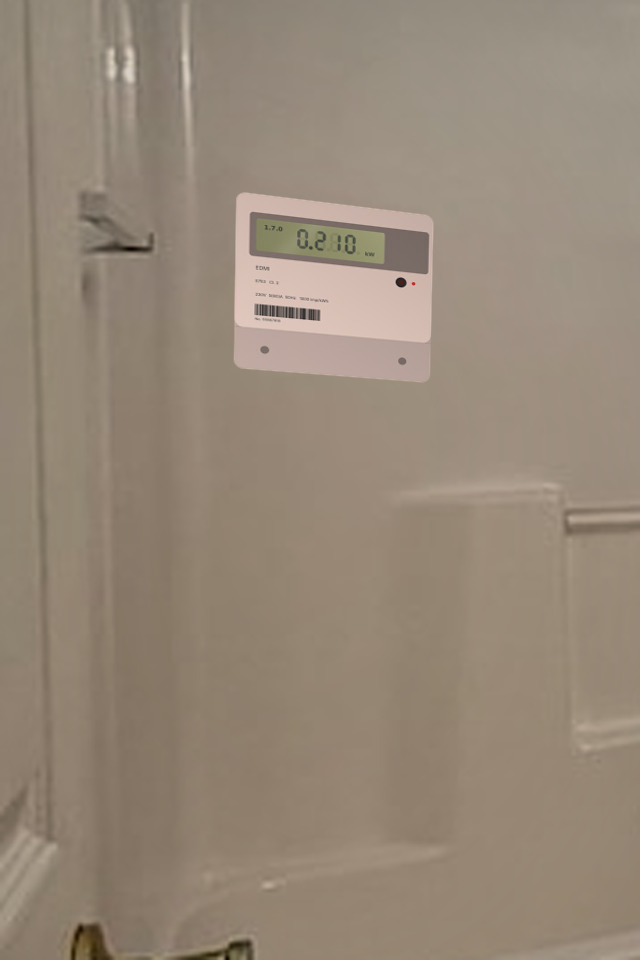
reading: kW 0.210
